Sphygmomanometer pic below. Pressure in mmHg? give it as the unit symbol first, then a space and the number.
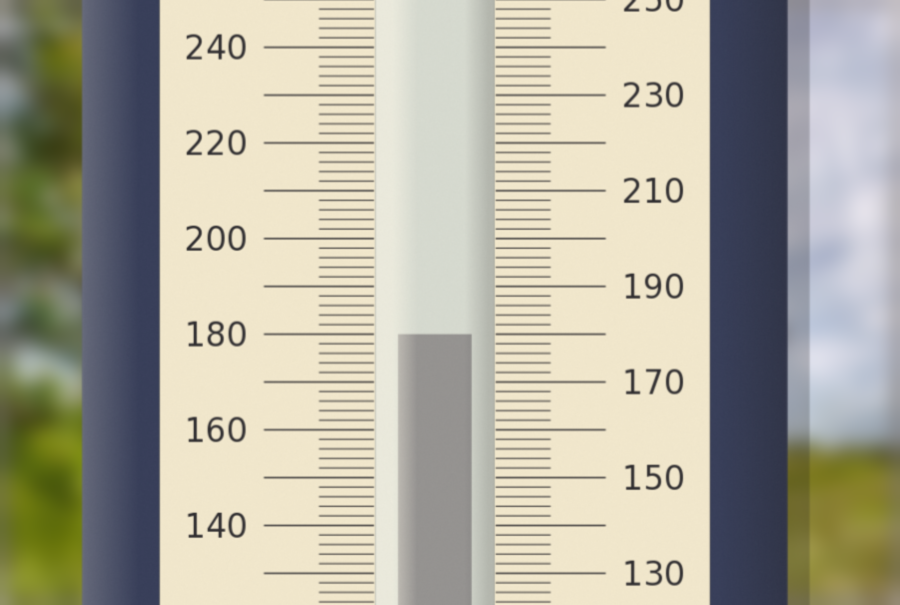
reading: mmHg 180
